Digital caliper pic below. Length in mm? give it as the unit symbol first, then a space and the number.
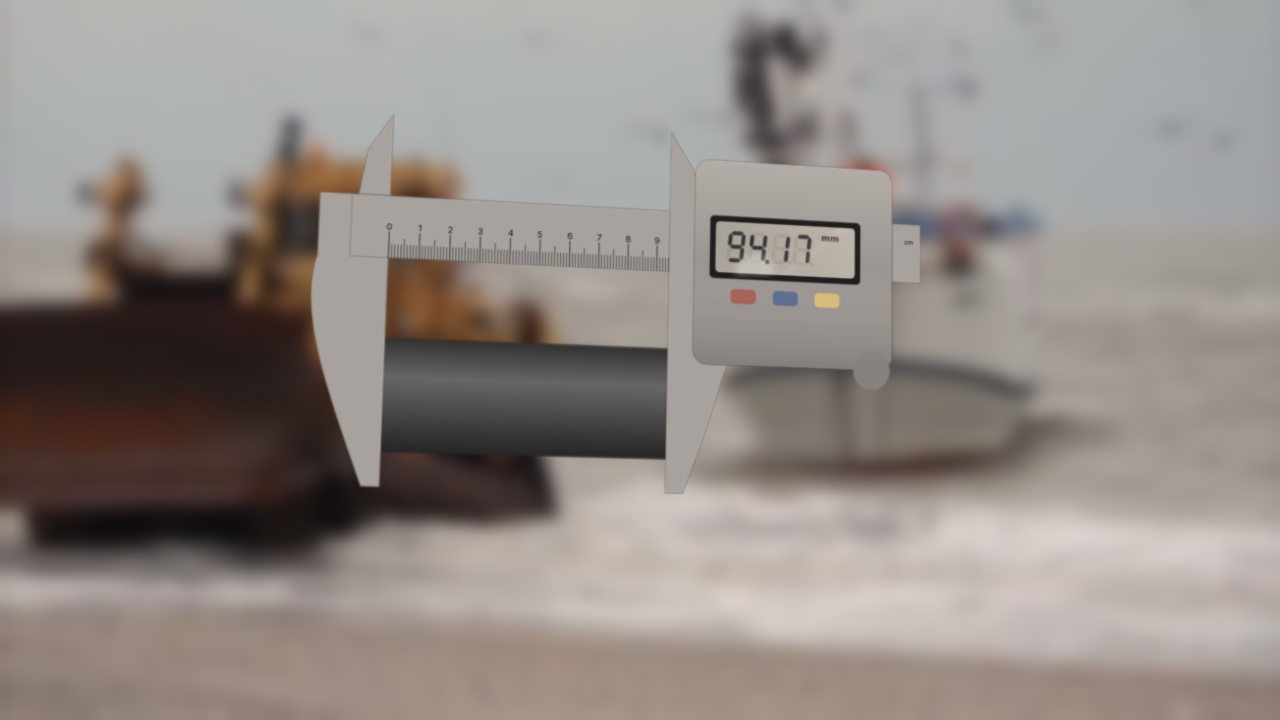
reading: mm 94.17
